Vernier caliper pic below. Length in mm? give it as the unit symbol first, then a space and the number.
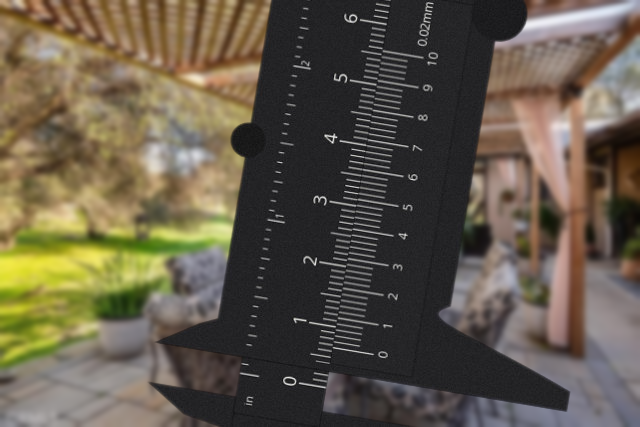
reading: mm 6.6
